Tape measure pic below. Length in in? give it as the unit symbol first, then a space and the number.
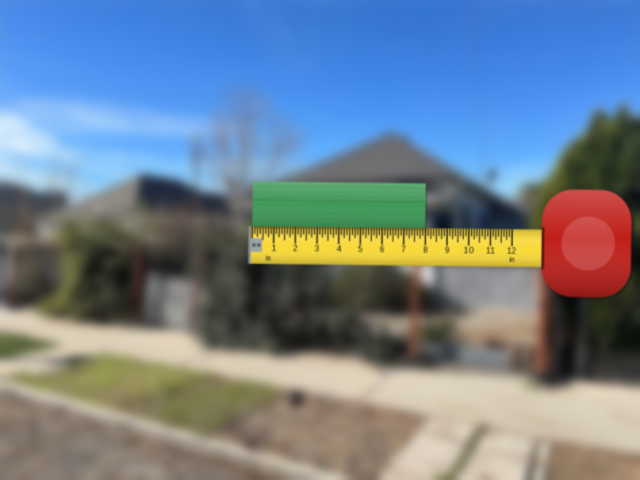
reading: in 8
